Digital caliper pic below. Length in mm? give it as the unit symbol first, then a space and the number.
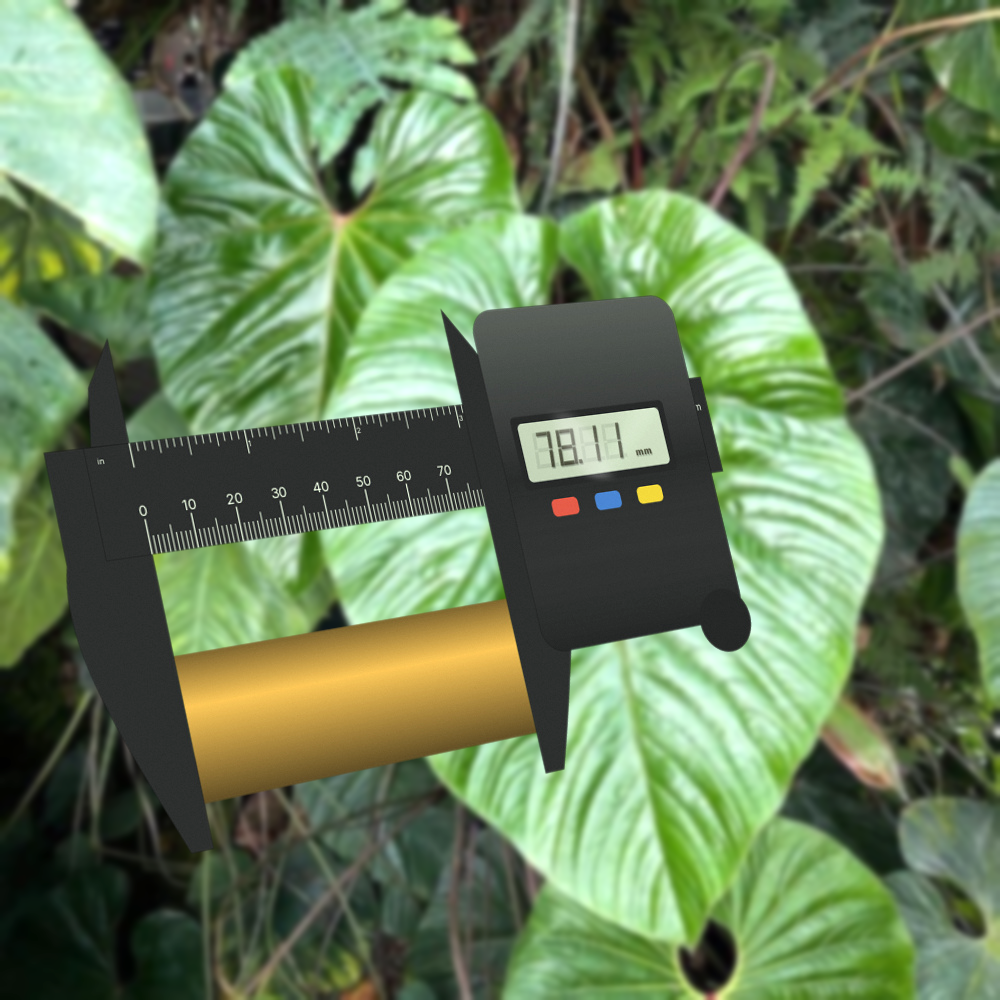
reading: mm 78.11
